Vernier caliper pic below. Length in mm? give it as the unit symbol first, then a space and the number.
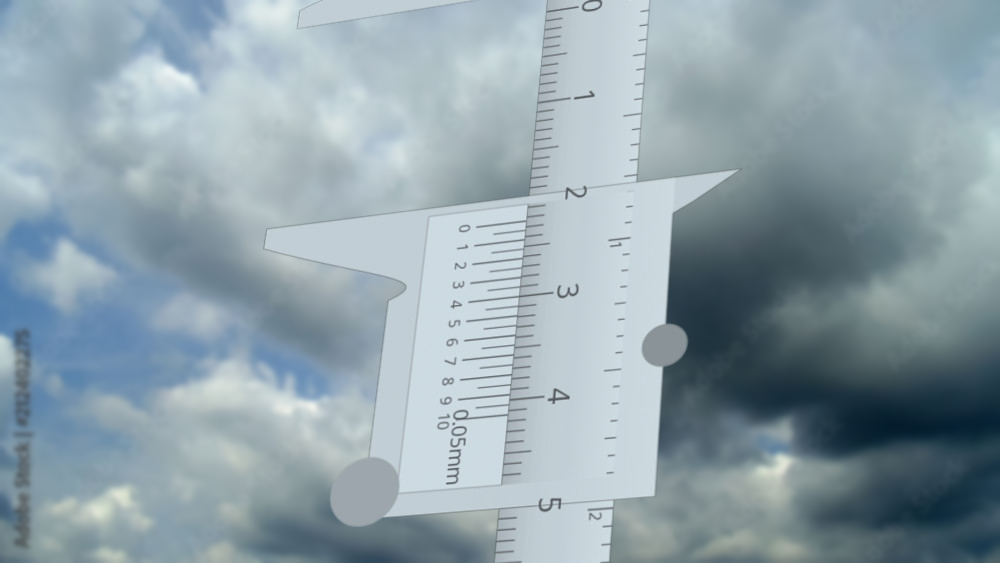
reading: mm 22.4
